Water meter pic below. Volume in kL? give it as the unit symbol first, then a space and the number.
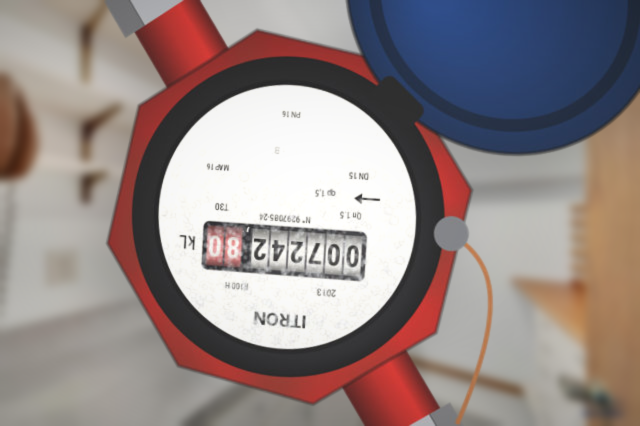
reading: kL 7242.80
